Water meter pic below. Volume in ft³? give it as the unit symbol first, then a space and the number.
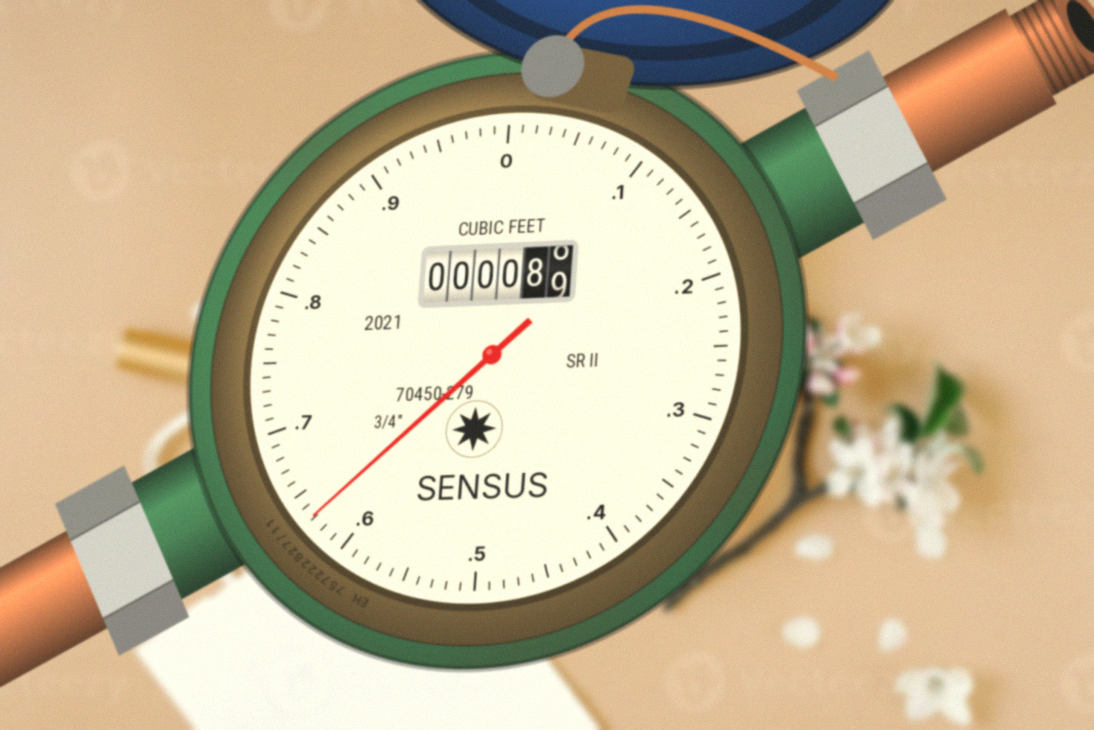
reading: ft³ 88.63
